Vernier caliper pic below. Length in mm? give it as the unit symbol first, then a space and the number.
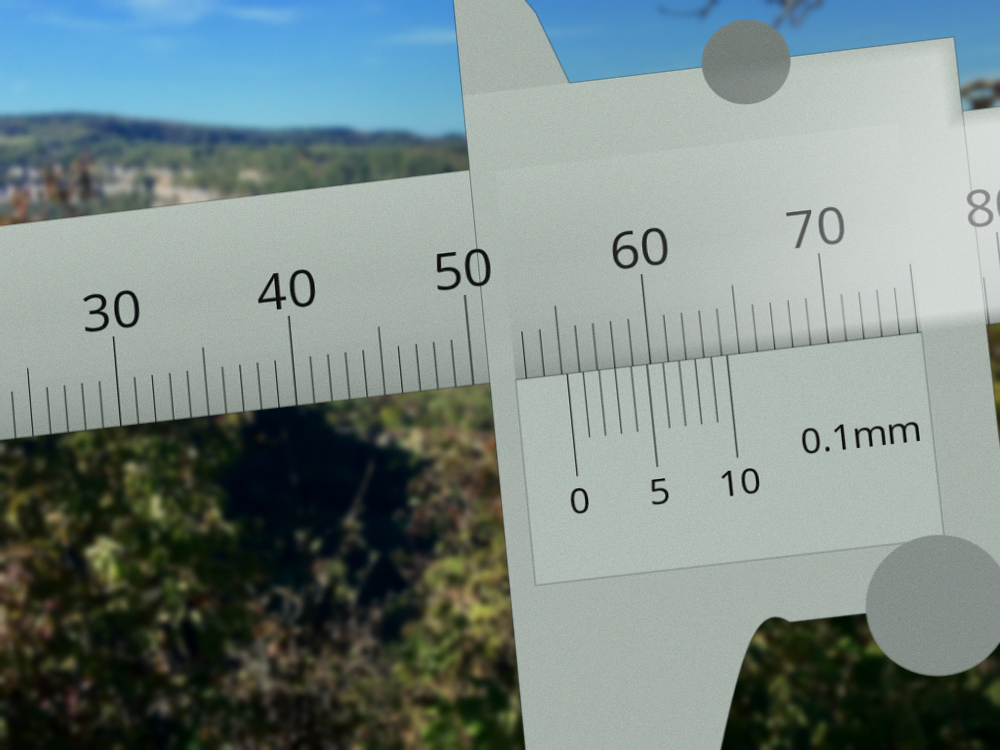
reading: mm 55.3
